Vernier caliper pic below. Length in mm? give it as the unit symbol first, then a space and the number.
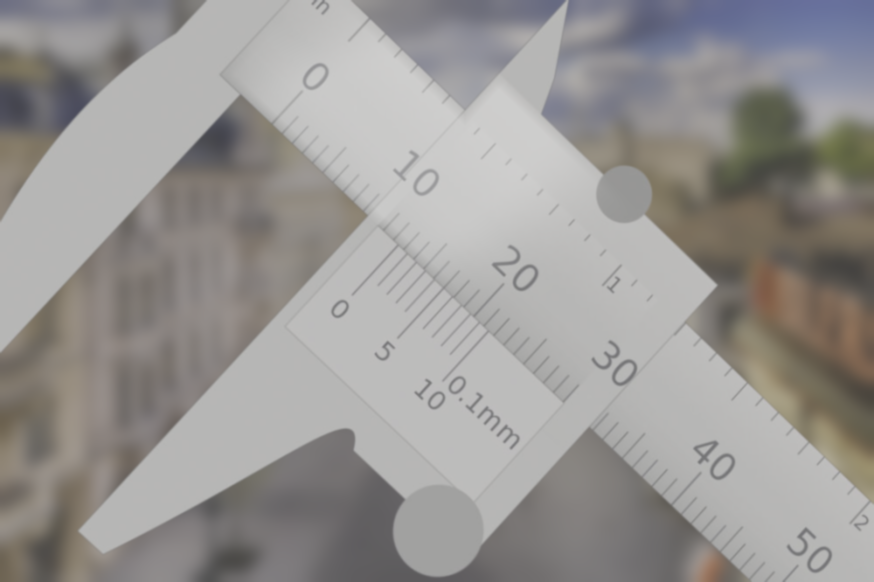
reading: mm 12.5
